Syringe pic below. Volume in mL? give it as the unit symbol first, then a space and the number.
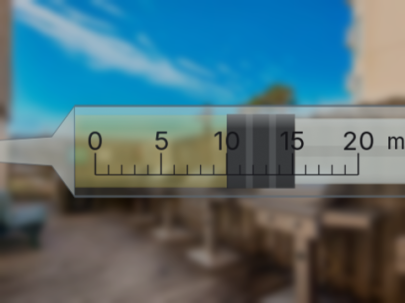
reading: mL 10
